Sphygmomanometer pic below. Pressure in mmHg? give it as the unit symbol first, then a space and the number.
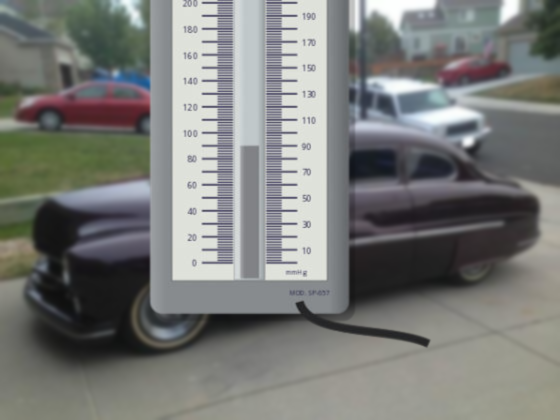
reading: mmHg 90
